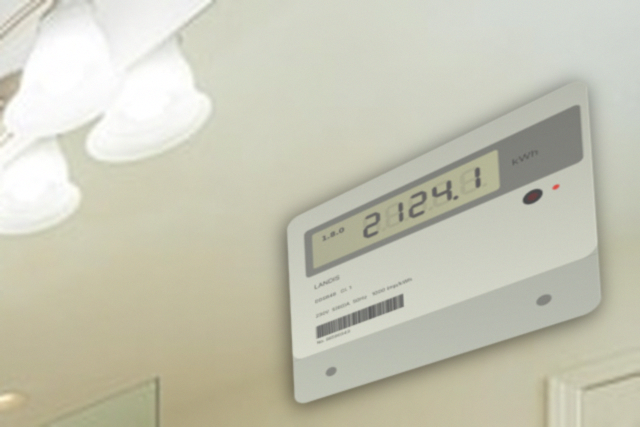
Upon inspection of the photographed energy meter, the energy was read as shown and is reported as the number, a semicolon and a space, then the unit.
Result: 2124.1; kWh
